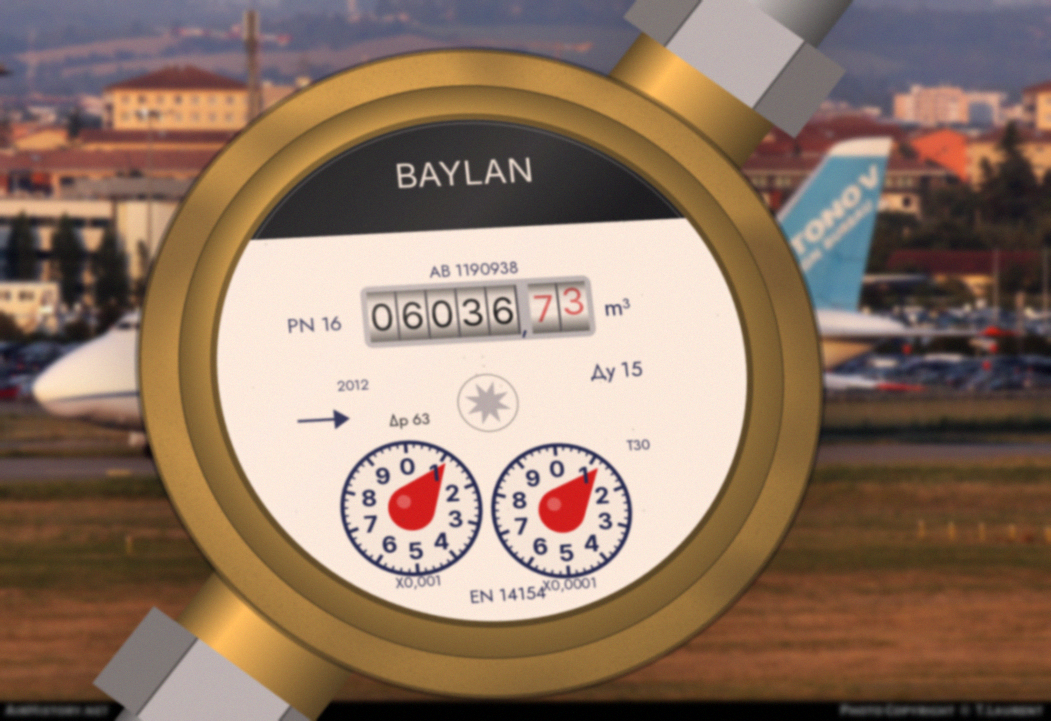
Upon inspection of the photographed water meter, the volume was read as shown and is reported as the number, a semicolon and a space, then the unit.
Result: 6036.7311; m³
